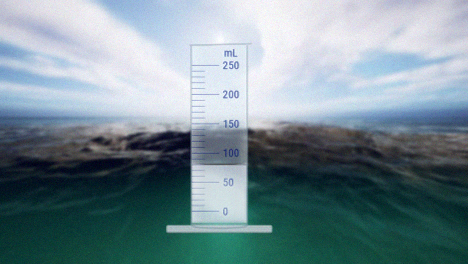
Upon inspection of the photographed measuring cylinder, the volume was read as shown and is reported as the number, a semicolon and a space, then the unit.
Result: 80; mL
